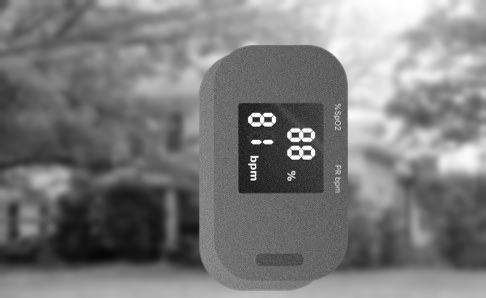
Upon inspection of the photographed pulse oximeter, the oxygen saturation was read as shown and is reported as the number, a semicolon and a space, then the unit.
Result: 88; %
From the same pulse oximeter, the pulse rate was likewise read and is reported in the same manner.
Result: 81; bpm
